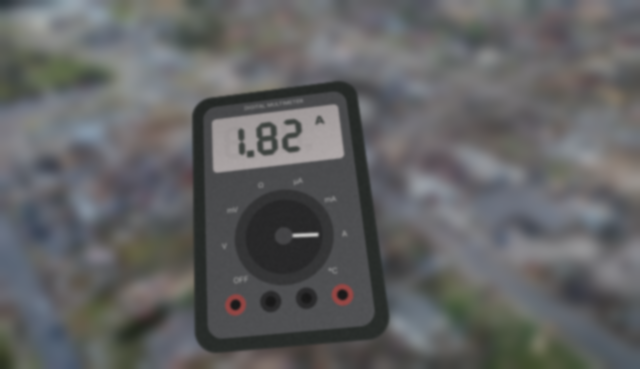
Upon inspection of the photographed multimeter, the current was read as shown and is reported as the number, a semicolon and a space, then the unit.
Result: 1.82; A
